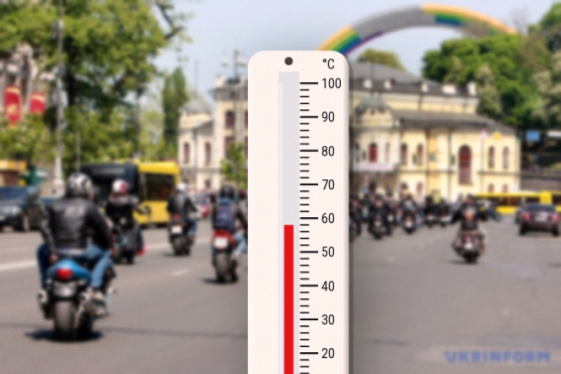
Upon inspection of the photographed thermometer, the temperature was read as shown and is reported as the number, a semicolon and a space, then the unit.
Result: 58; °C
